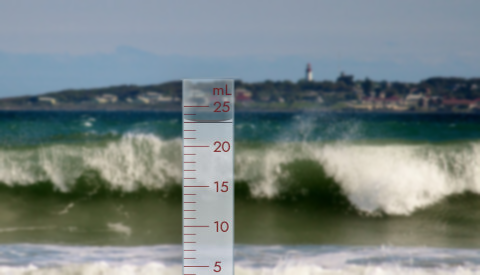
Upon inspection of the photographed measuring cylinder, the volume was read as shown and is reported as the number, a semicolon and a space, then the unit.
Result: 23; mL
